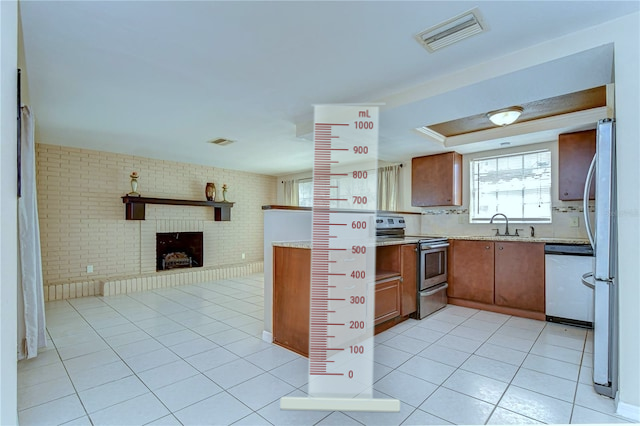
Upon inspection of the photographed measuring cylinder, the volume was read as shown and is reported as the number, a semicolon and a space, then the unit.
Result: 650; mL
